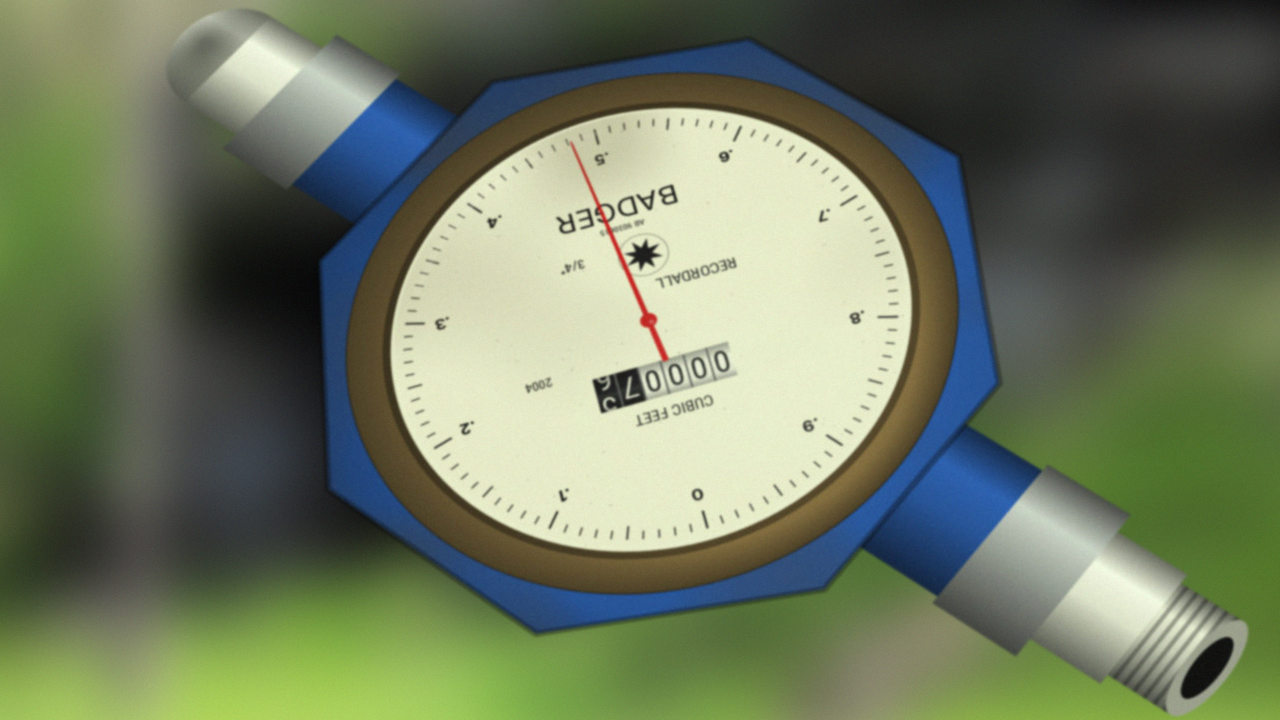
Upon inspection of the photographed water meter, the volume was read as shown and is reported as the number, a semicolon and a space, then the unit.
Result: 75.48; ft³
